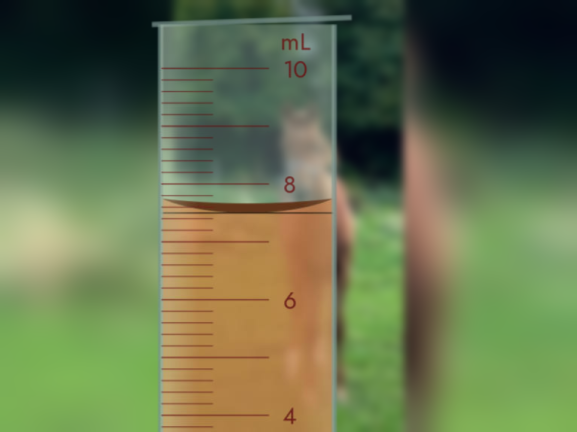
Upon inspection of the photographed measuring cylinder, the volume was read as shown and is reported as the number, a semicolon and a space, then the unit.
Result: 7.5; mL
